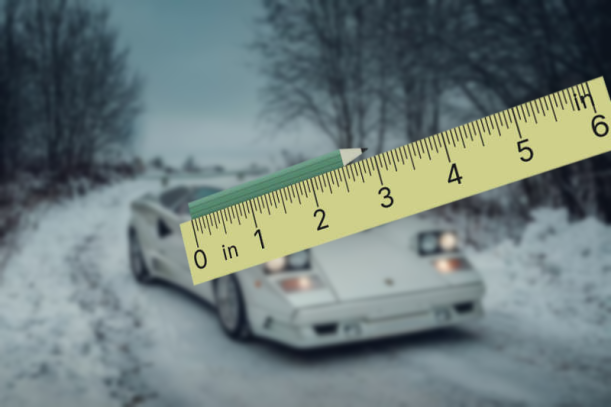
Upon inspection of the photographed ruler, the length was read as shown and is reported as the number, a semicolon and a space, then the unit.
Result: 2.9375; in
